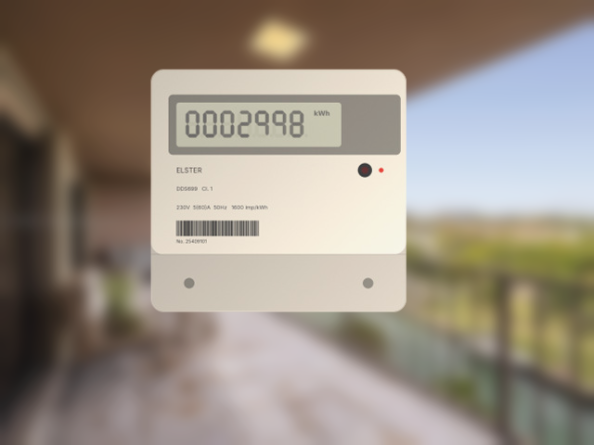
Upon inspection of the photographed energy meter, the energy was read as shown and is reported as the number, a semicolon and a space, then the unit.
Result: 2998; kWh
